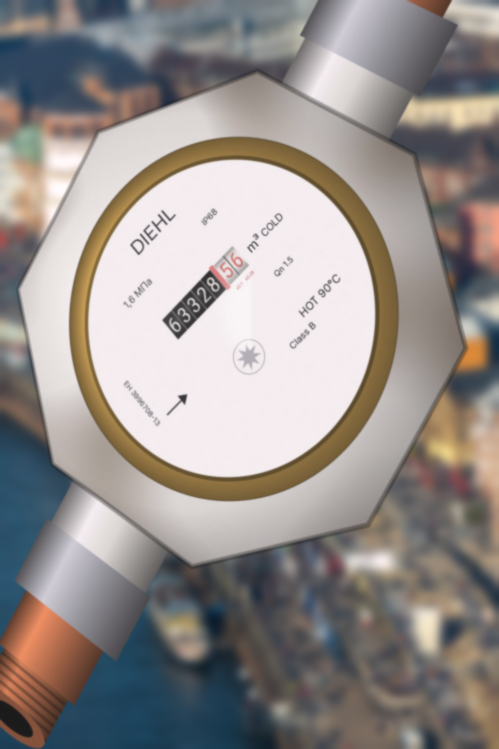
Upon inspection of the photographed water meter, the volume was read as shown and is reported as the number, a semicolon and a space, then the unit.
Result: 63328.56; m³
